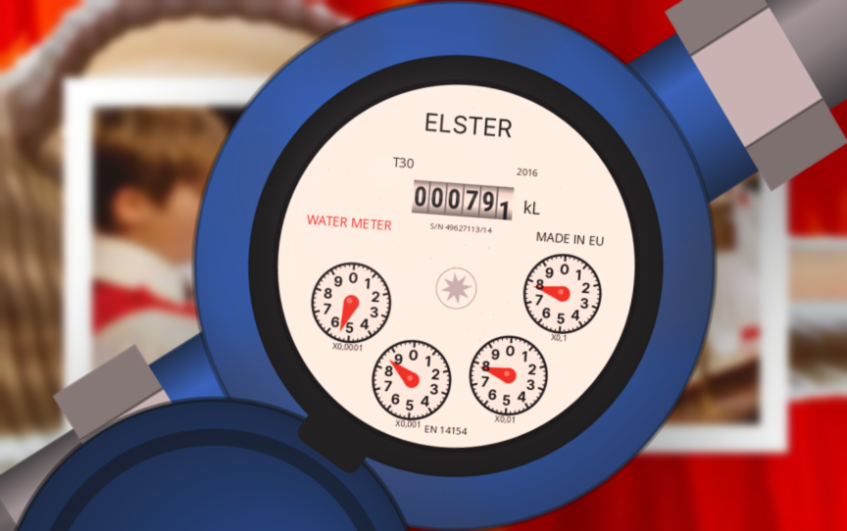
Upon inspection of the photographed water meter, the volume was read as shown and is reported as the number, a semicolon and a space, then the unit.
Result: 790.7785; kL
